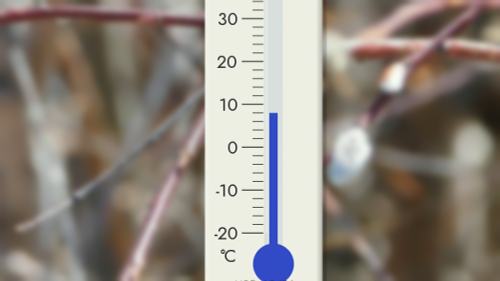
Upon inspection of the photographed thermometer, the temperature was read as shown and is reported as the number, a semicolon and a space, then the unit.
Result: 8; °C
